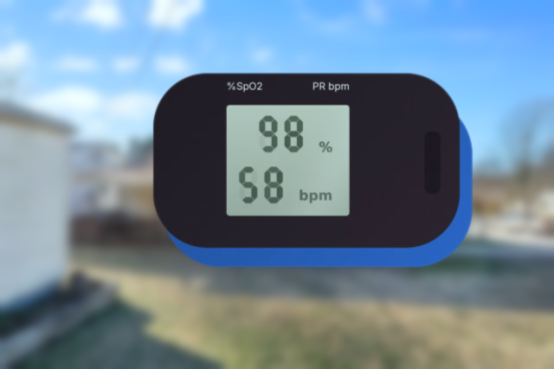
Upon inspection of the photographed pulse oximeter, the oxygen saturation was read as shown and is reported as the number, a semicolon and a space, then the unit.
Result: 98; %
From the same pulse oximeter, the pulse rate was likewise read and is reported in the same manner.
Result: 58; bpm
